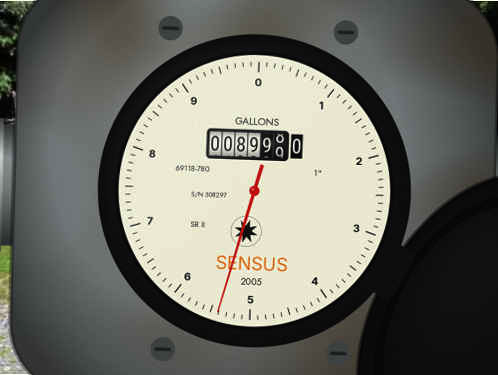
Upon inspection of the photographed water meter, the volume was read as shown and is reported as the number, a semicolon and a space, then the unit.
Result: 89985.4; gal
